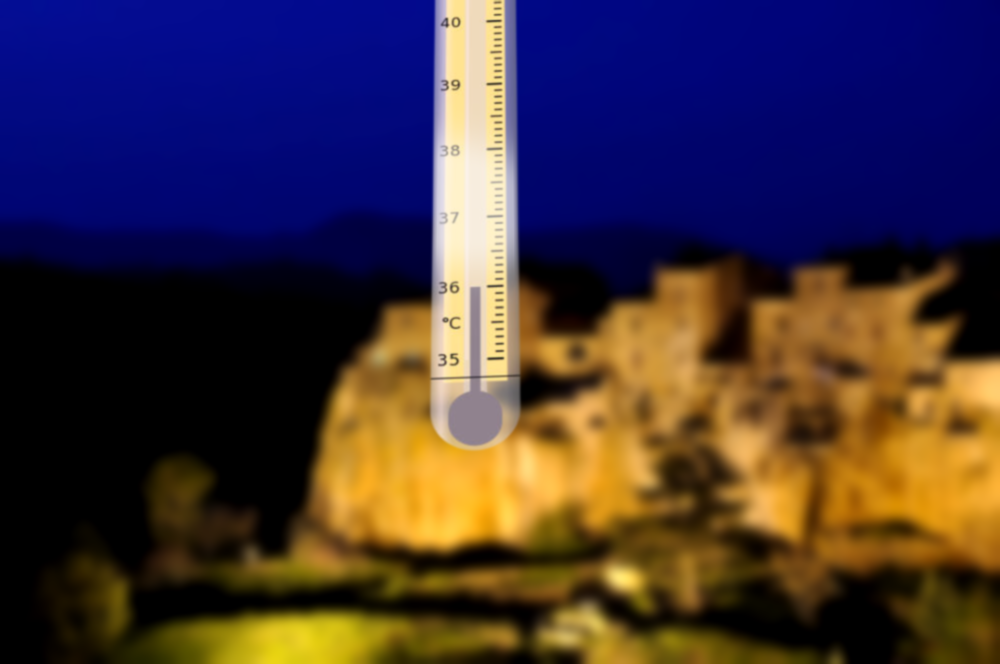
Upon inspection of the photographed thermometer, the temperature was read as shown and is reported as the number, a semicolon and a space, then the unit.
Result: 36; °C
